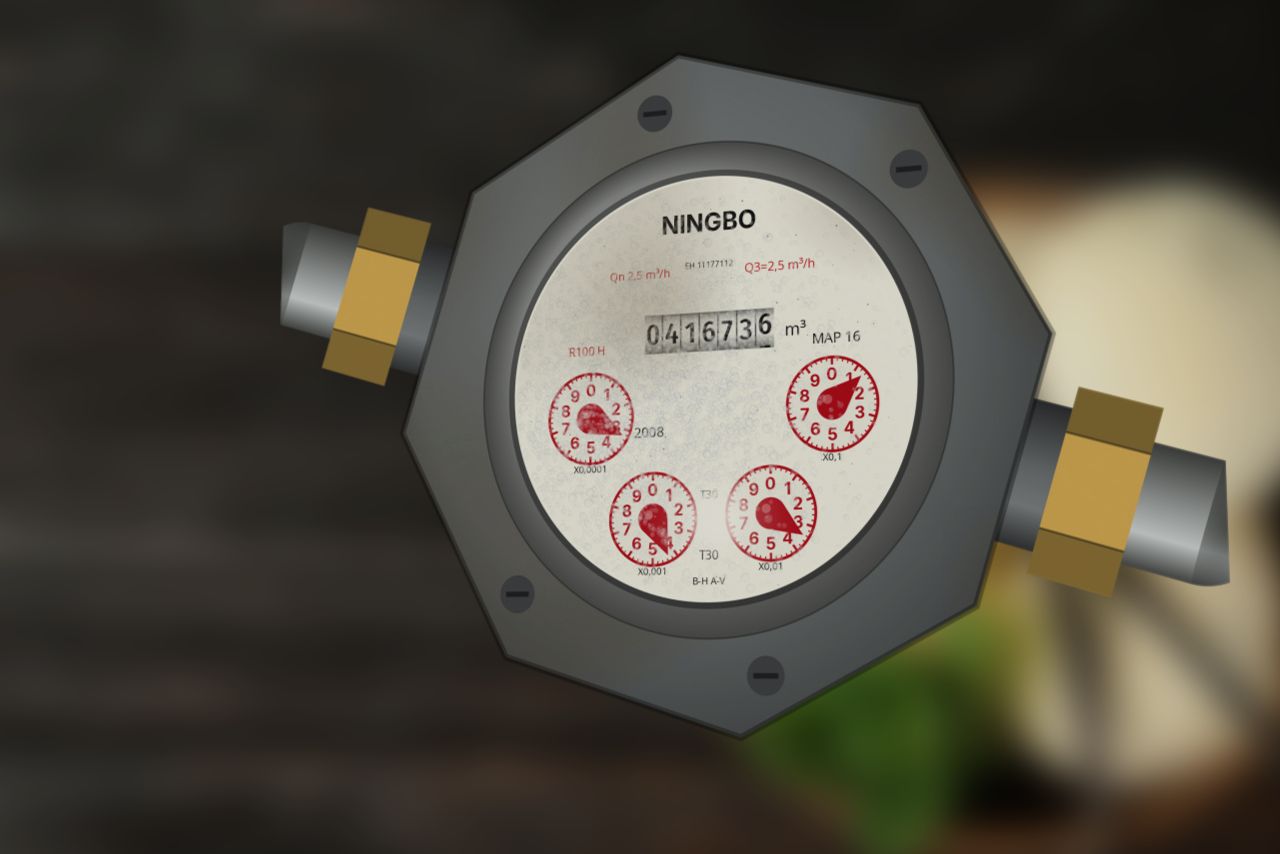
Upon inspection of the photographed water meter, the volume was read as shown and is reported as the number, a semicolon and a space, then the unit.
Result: 416736.1343; m³
